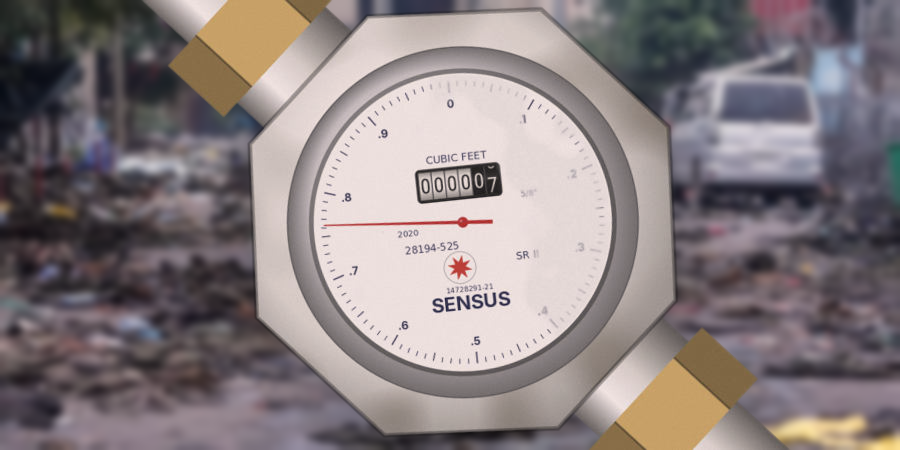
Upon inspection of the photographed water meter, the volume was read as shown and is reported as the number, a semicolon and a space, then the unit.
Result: 6.76; ft³
